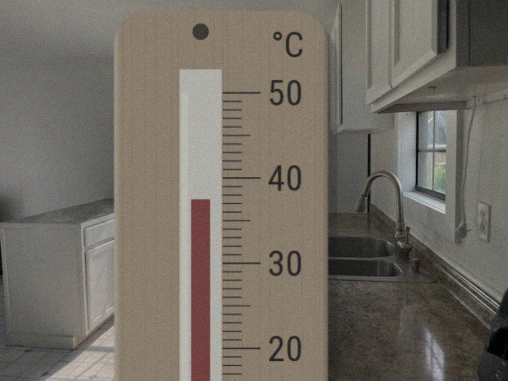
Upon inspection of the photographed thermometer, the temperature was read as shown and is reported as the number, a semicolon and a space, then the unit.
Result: 37.5; °C
